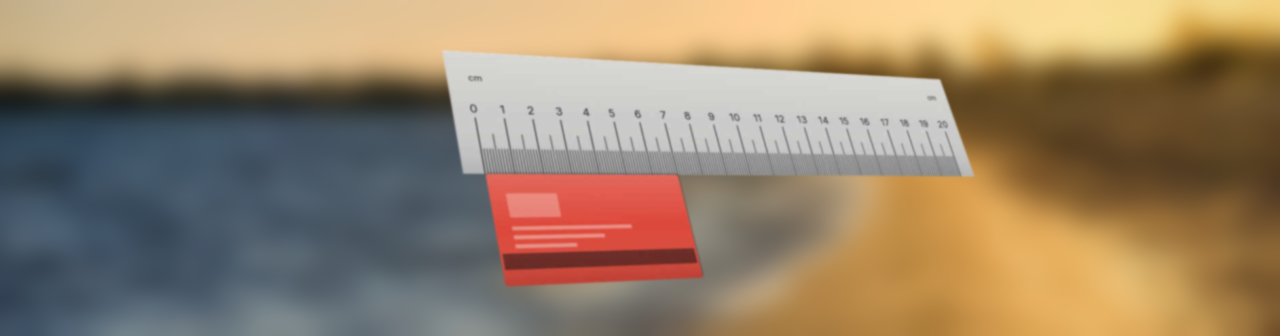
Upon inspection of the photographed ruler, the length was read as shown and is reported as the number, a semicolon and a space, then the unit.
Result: 7; cm
